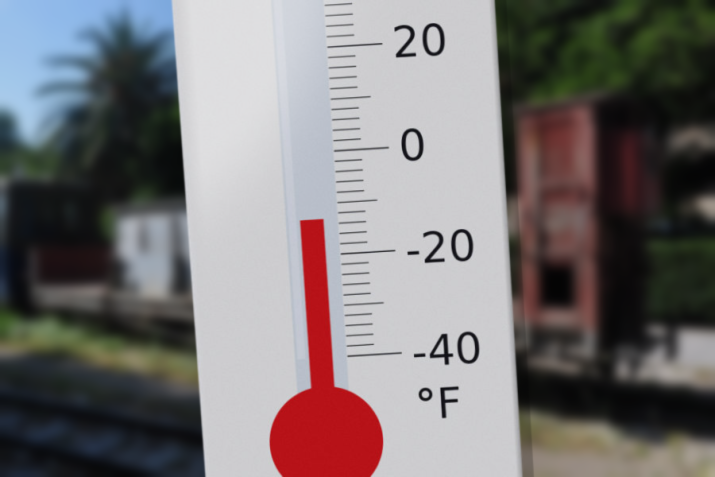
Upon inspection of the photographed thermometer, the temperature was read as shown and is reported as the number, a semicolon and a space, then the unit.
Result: -13; °F
